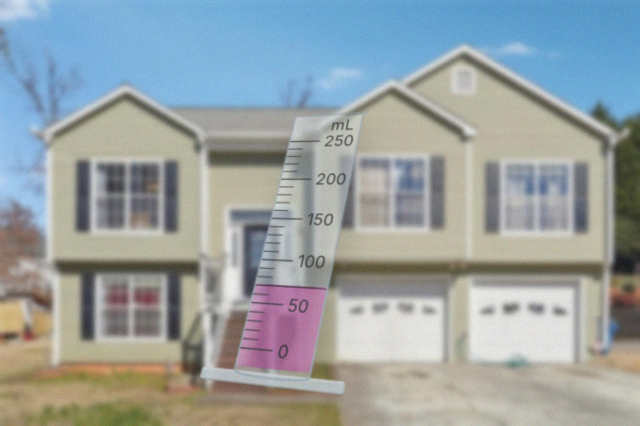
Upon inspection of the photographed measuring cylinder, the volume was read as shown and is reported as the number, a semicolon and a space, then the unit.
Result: 70; mL
